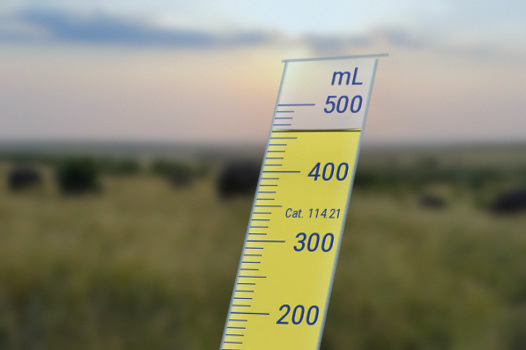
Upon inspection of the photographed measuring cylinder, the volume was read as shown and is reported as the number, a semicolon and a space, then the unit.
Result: 460; mL
